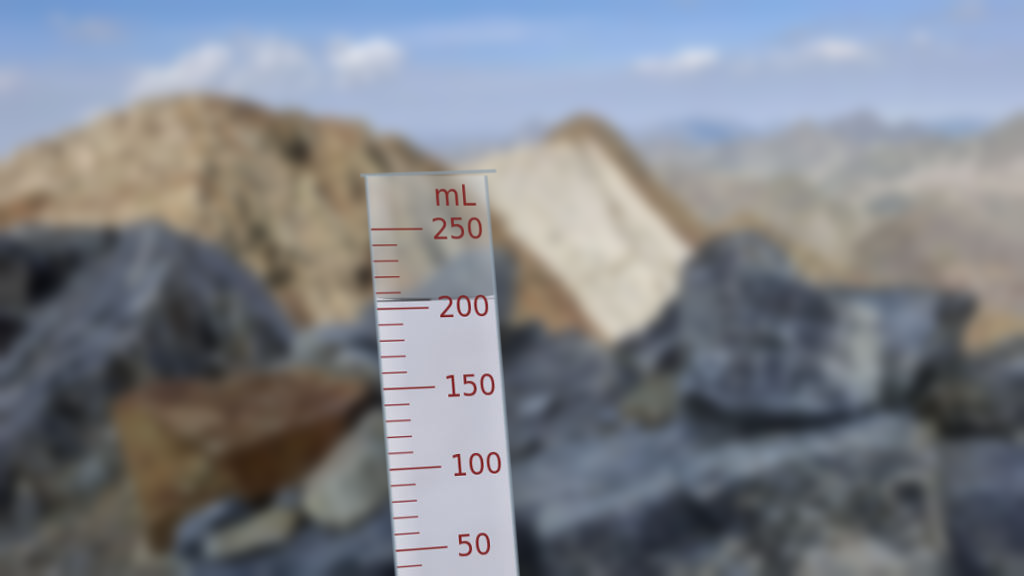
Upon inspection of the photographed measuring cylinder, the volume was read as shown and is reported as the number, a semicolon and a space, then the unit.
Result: 205; mL
